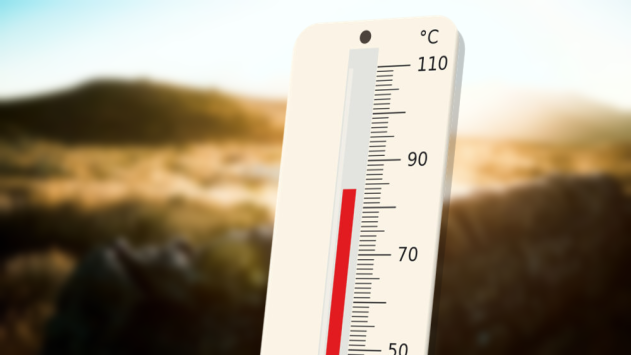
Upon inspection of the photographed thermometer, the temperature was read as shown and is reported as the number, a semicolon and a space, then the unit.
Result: 84; °C
